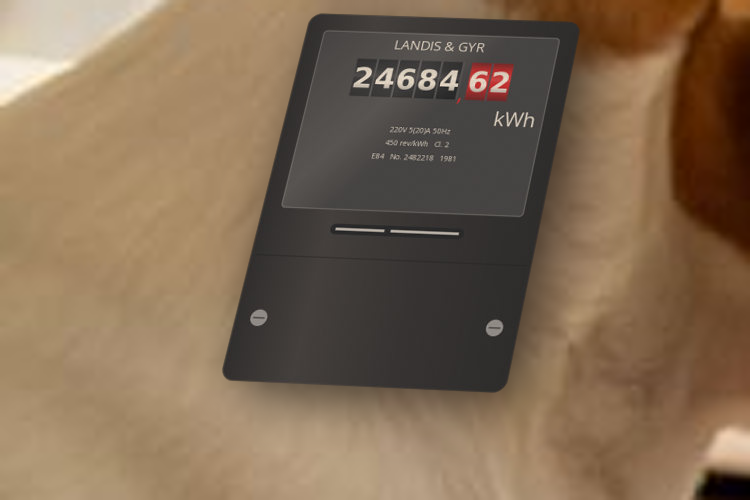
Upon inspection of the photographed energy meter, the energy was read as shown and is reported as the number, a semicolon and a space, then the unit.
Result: 24684.62; kWh
